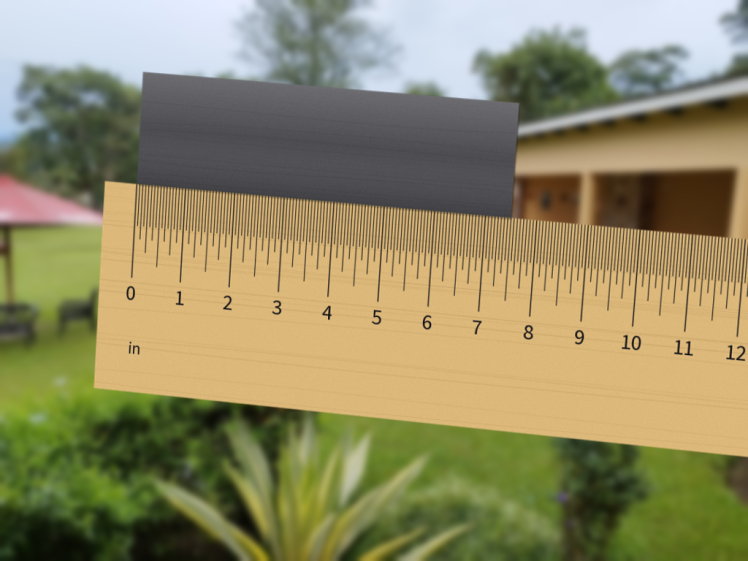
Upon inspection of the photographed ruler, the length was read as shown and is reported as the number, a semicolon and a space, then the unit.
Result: 7.5; in
